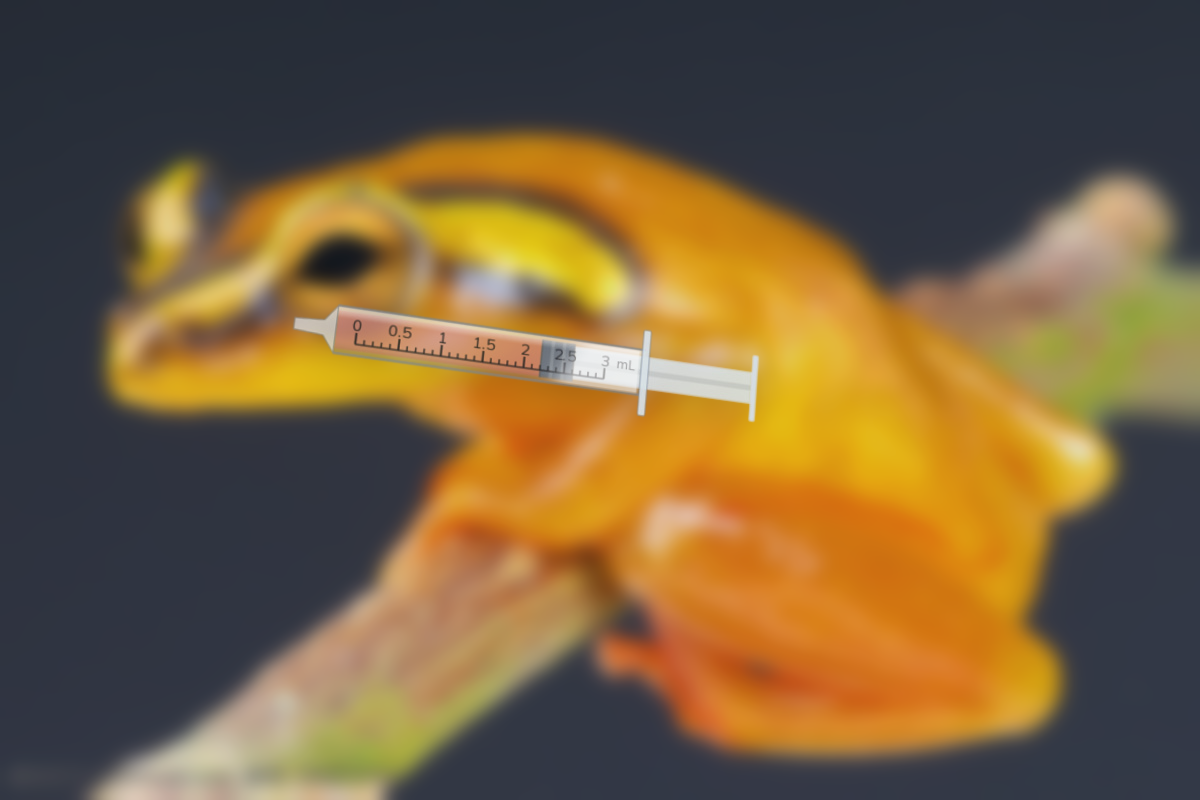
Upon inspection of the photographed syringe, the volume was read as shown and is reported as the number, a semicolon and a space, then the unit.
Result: 2.2; mL
